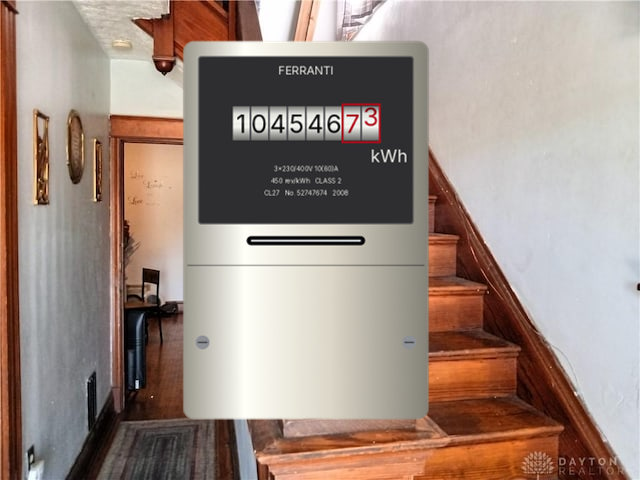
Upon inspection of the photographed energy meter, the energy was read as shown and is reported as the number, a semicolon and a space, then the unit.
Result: 104546.73; kWh
